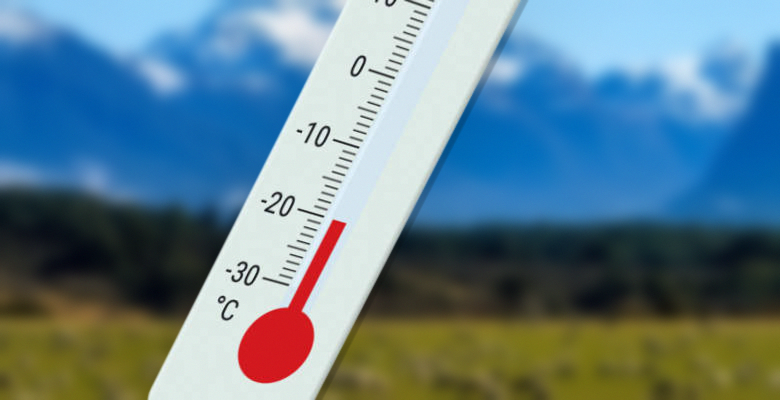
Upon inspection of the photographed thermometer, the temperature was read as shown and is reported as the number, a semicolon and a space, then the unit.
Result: -20; °C
